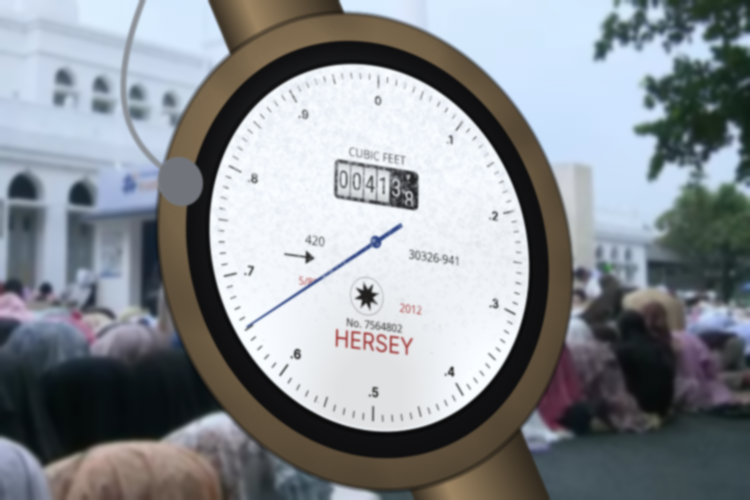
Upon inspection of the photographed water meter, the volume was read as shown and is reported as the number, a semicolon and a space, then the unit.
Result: 4137.65; ft³
